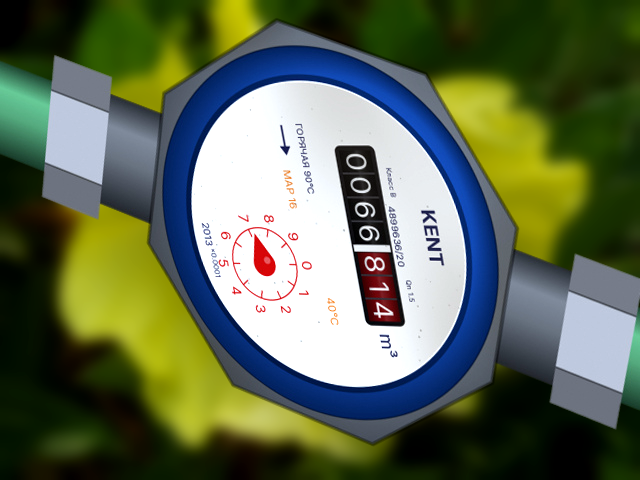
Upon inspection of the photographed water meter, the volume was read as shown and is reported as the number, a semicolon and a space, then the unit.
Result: 66.8147; m³
